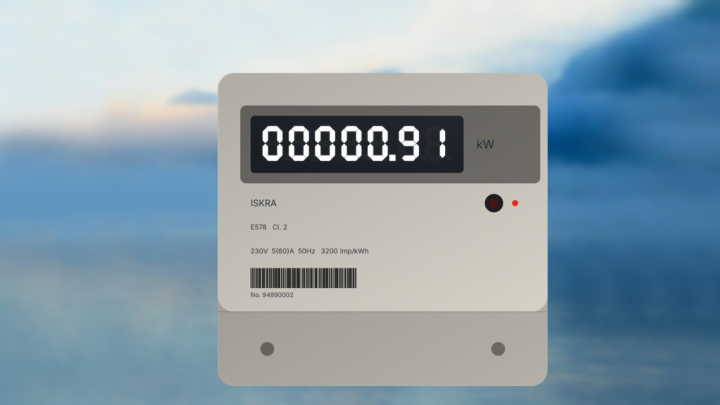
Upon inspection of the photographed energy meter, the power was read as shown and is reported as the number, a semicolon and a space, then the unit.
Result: 0.91; kW
